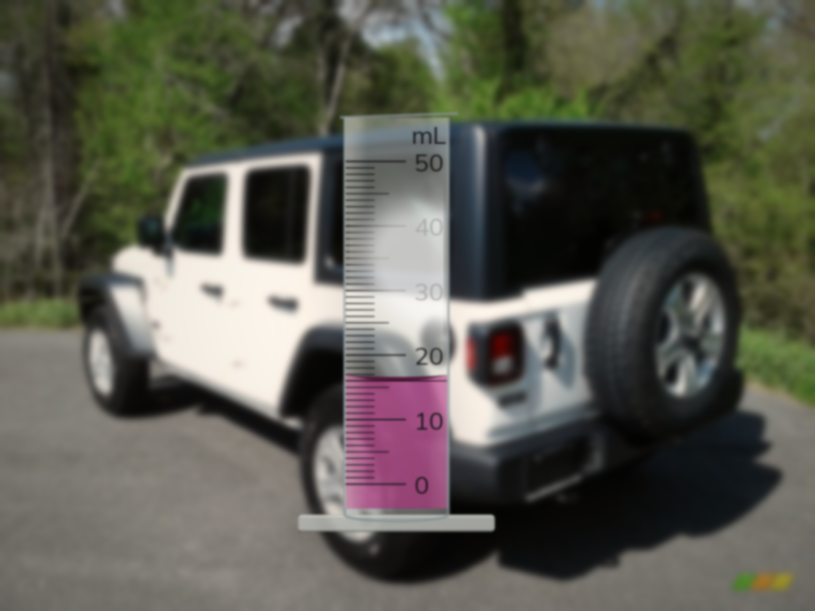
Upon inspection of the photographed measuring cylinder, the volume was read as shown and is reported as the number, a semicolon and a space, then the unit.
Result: 16; mL
